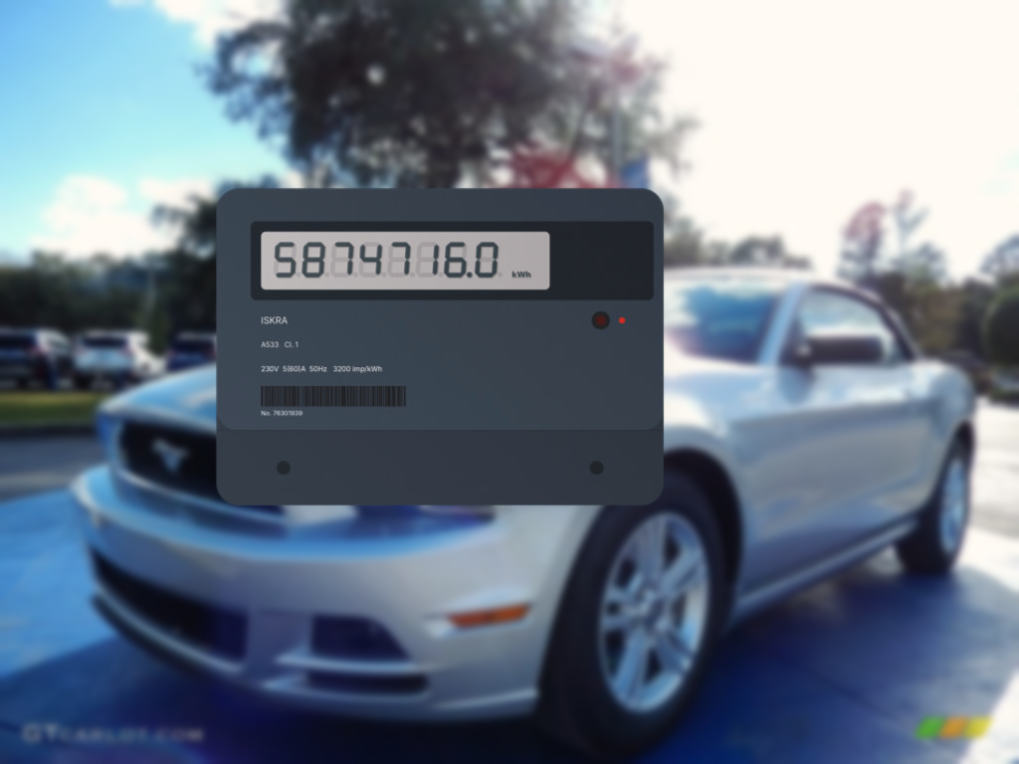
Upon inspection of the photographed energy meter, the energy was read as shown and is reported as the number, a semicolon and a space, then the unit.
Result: 5874716.0; kWh
